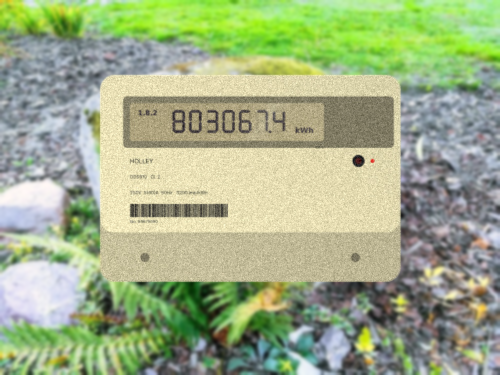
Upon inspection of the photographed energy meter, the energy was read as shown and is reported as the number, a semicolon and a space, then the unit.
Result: 803067.4; kWh
